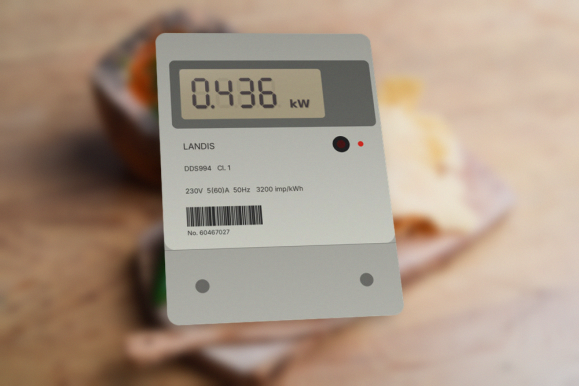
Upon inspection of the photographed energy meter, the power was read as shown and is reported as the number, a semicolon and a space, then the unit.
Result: 0.436; kW
